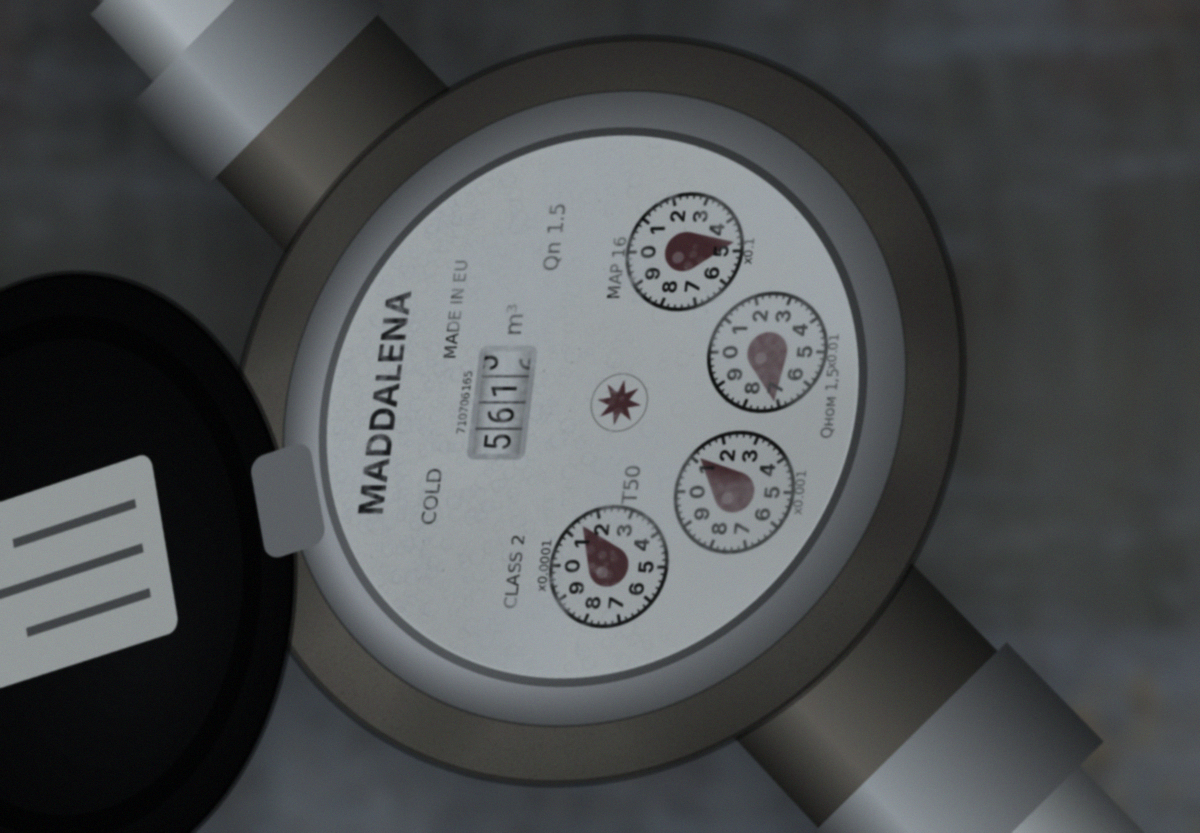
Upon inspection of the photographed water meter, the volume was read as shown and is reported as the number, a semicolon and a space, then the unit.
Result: 5615.4711; m³
